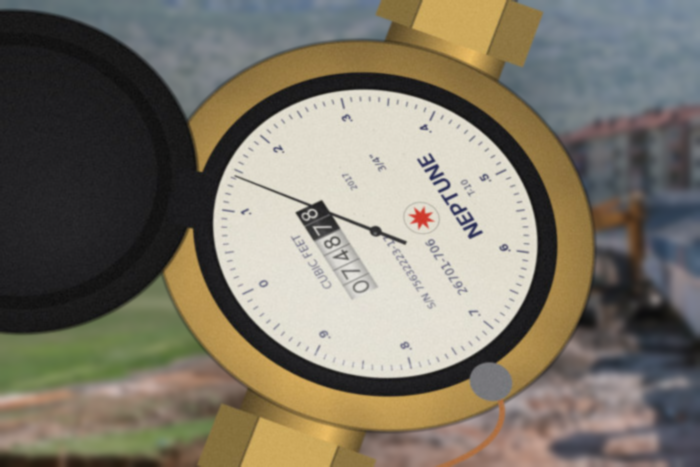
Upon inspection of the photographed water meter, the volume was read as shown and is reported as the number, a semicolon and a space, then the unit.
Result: 74878.14; ft³
